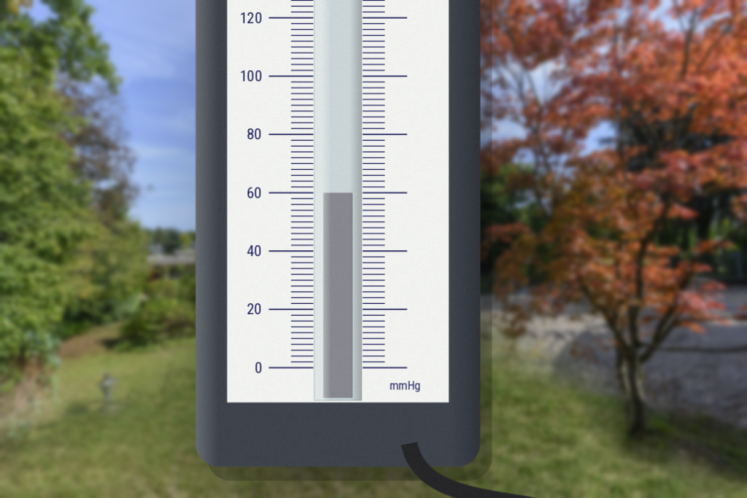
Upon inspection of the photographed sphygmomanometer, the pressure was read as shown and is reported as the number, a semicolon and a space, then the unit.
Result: 60; mmHg
